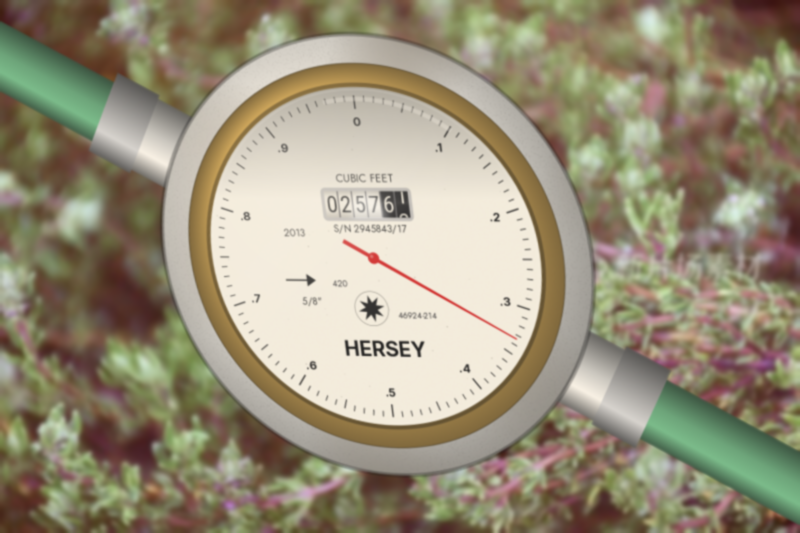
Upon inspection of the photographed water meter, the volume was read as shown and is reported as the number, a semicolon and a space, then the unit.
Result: 25761.33; ft³
